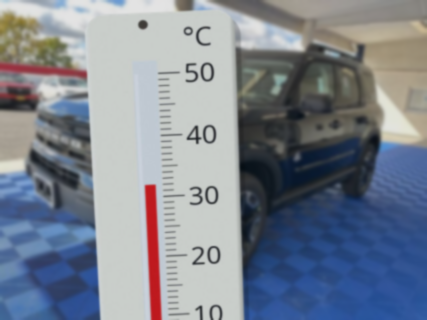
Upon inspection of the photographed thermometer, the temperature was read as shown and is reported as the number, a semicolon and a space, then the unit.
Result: 32; °C
